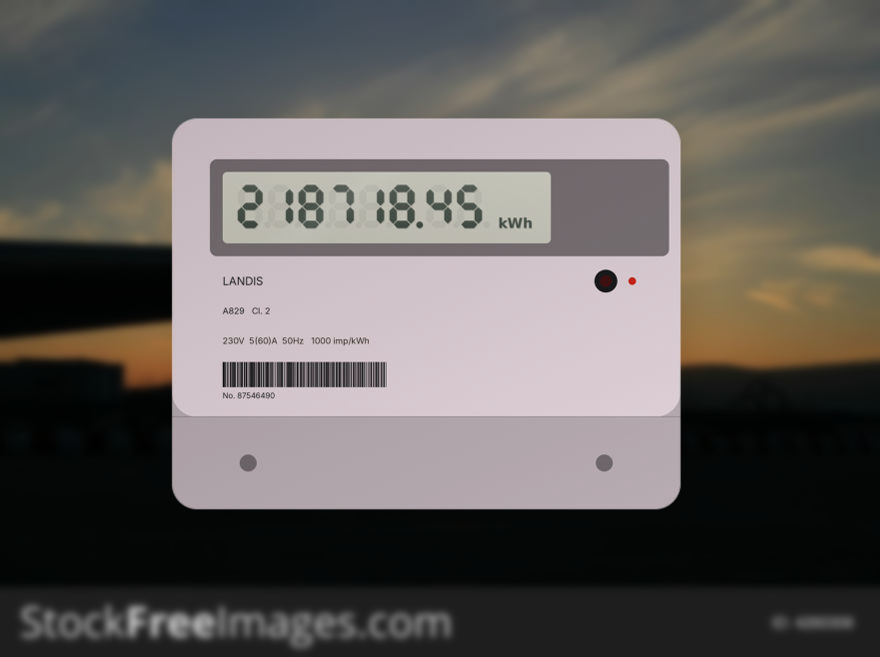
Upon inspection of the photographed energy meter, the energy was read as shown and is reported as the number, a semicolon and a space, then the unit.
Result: 218718.45; kWh
